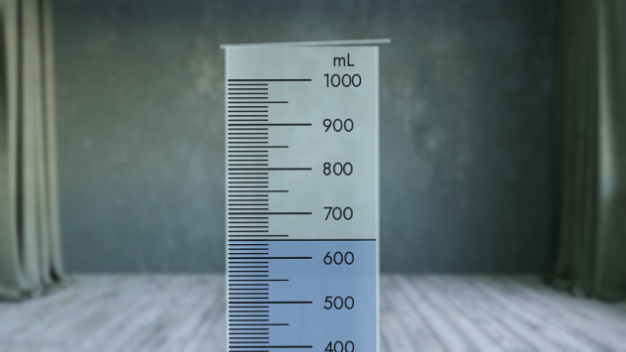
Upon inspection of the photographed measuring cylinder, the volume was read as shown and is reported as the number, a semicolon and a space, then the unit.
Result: 640; mL
